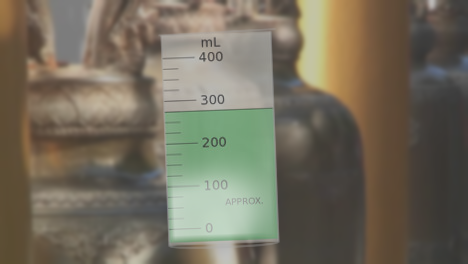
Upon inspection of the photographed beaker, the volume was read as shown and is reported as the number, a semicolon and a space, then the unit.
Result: 275; mL
